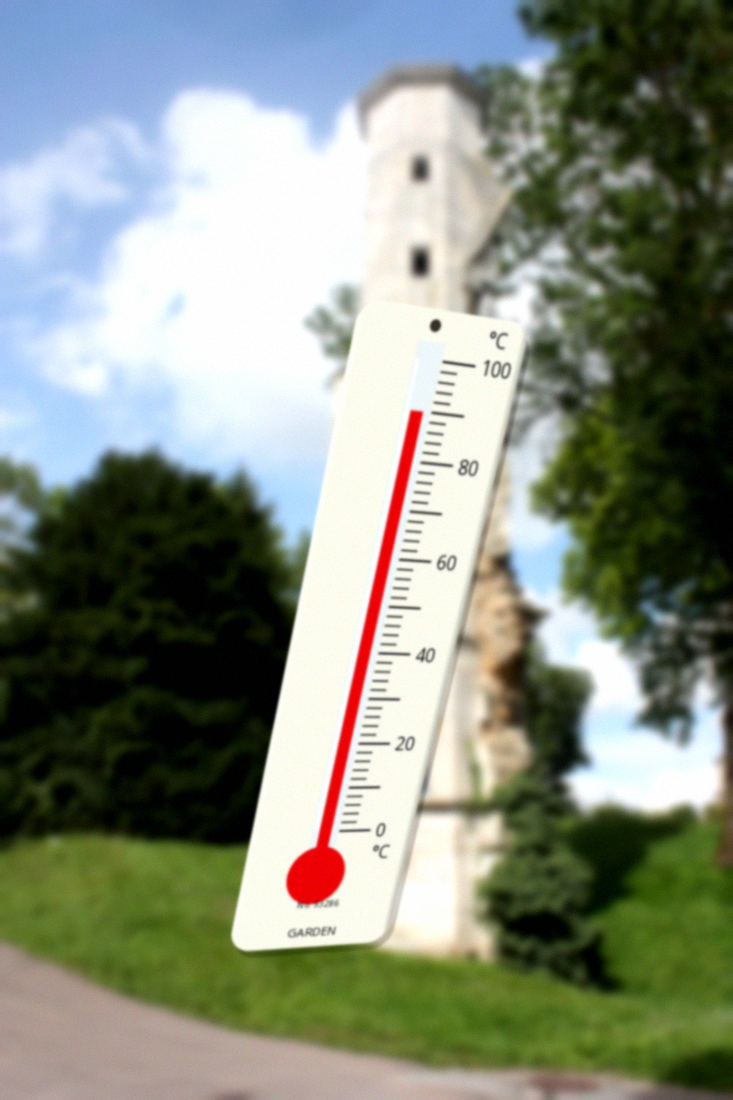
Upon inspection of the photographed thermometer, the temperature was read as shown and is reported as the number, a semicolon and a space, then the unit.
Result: 90; °C
